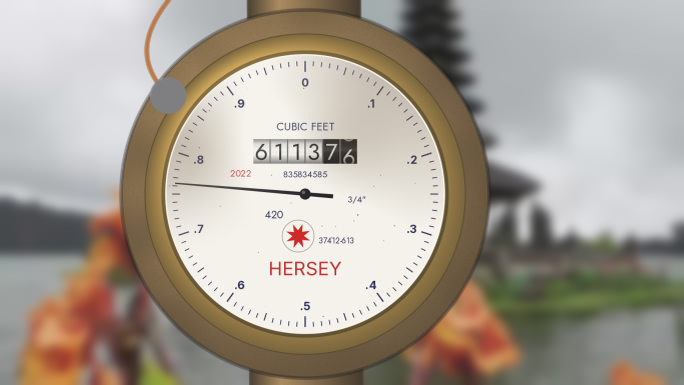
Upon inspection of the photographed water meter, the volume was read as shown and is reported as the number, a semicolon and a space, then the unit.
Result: 611375.76; ft³
